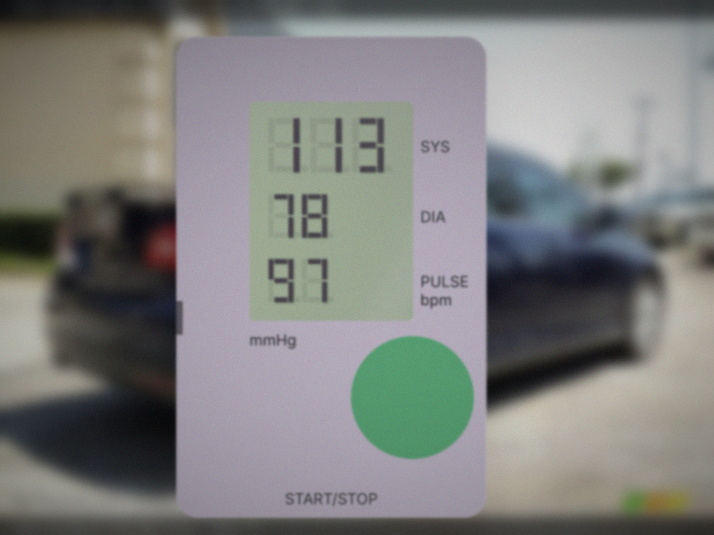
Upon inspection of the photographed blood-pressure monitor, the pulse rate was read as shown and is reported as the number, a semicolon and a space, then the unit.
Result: 97; bpm
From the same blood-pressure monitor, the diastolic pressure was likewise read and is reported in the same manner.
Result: 78; mmHg
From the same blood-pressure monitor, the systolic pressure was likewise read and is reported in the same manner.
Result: 113; mmHg
